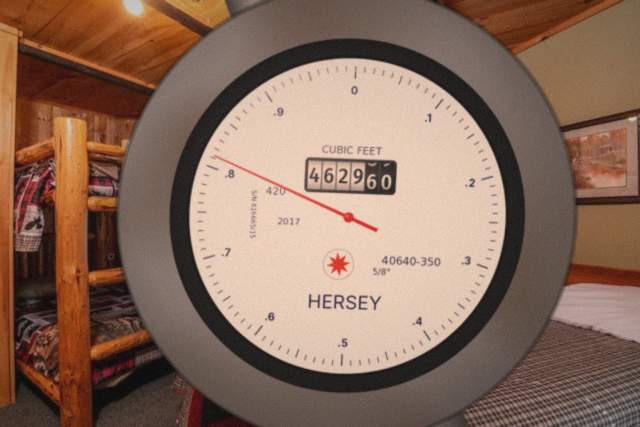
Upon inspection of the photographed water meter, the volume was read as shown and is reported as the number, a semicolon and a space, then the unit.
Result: 462959.81; ft³
